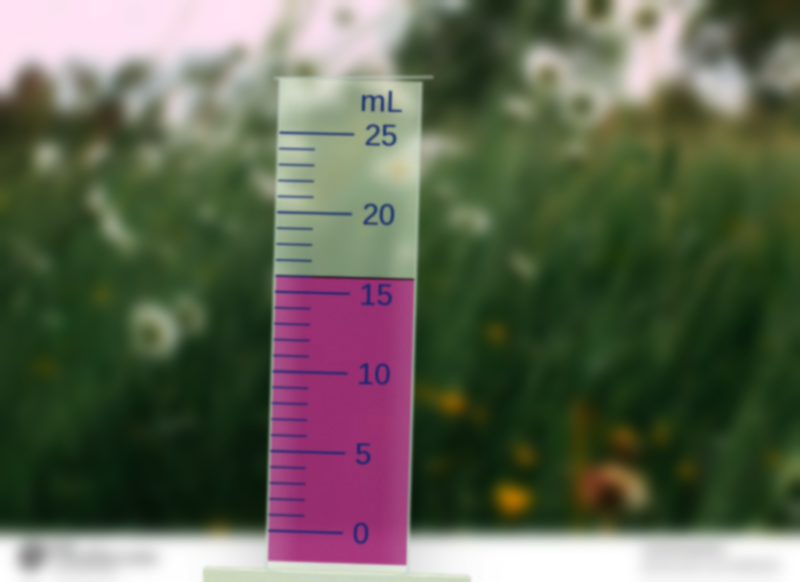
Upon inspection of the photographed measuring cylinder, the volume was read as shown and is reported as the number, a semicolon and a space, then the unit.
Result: 16; mL
